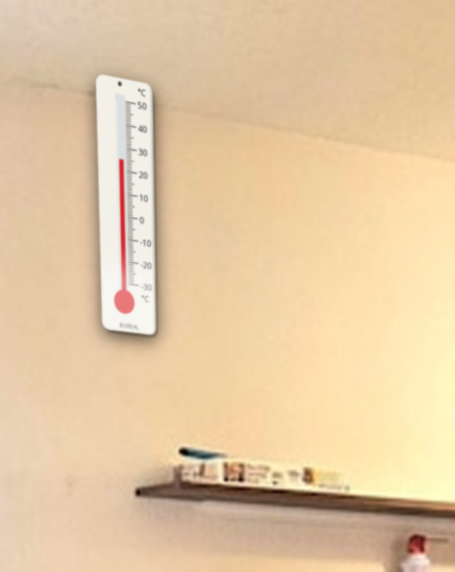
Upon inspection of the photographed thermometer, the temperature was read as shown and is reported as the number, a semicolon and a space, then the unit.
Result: 25; °C
